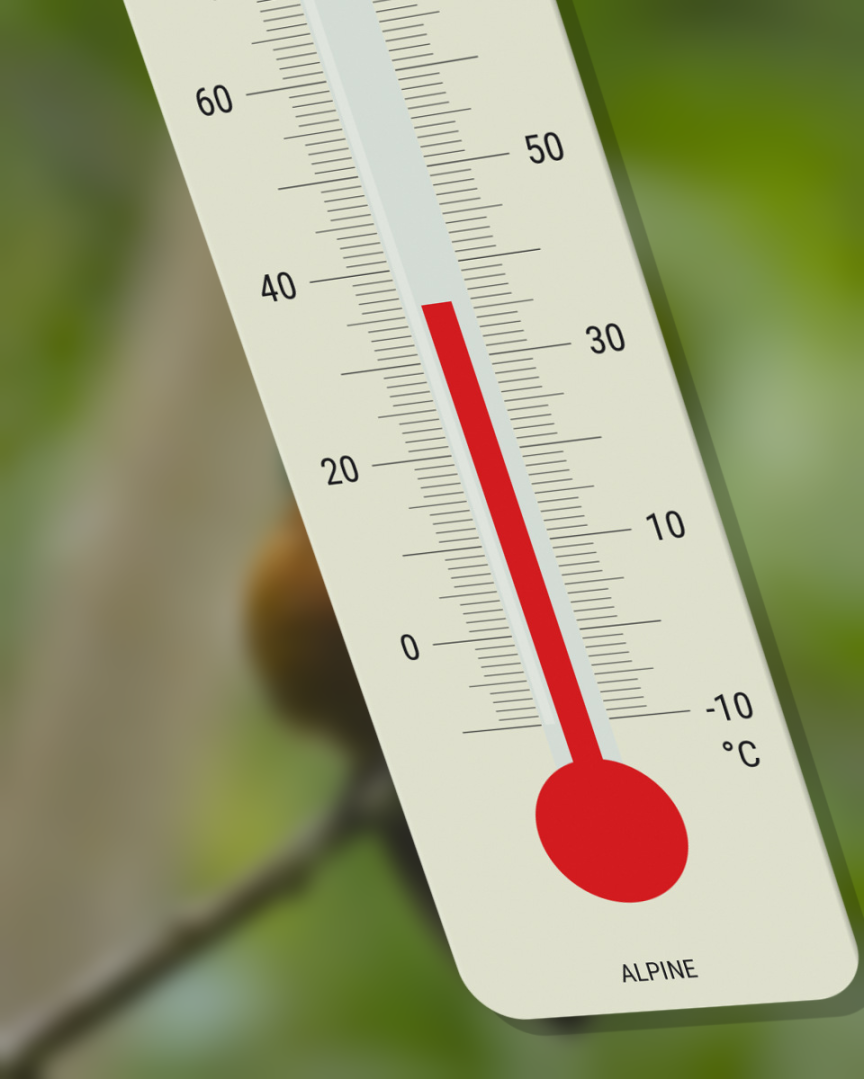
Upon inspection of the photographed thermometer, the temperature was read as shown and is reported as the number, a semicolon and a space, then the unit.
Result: 36; °C
